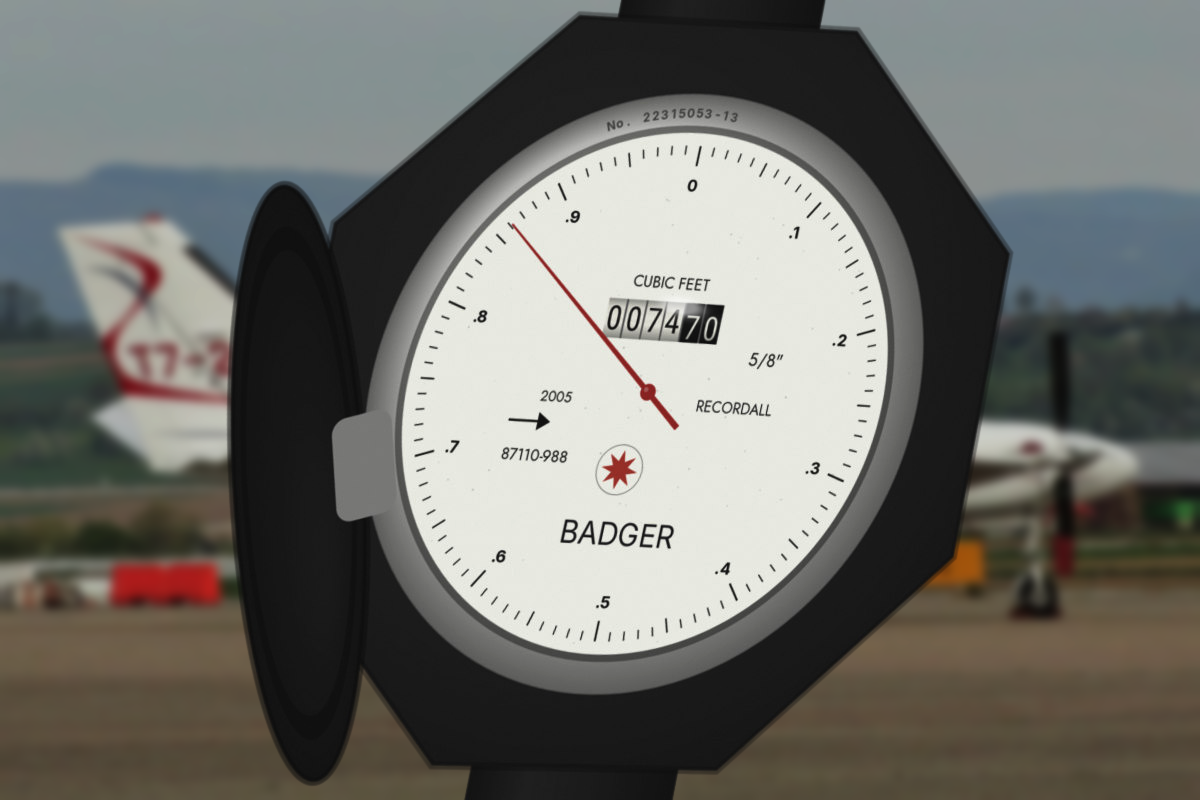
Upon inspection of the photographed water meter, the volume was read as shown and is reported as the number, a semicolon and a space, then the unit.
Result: 7469.86; ft³
